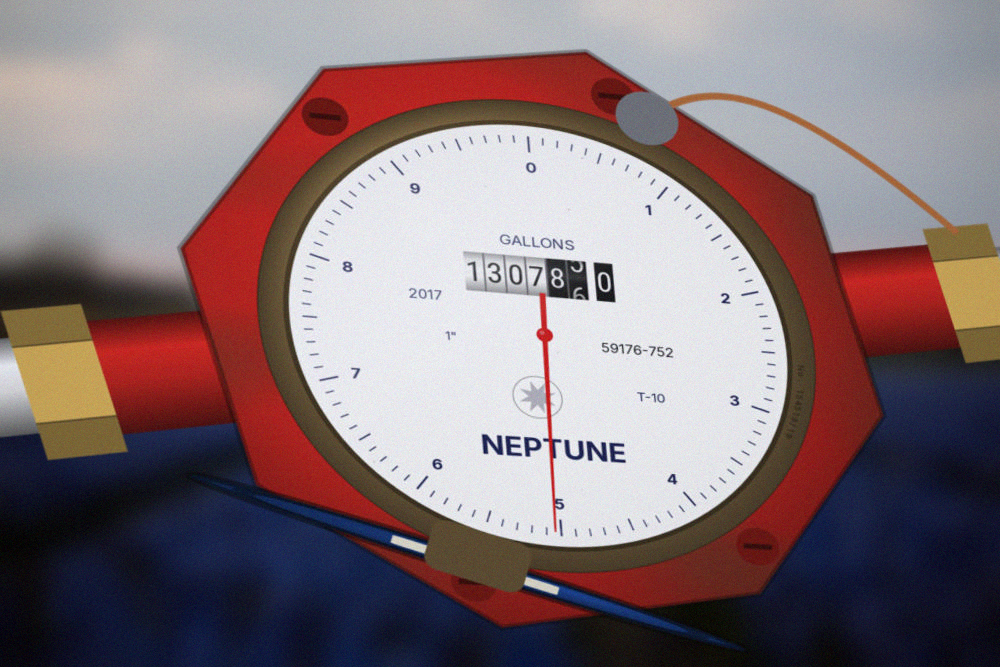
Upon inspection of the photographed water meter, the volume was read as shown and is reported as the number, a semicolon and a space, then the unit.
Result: 1307855.0; gal
